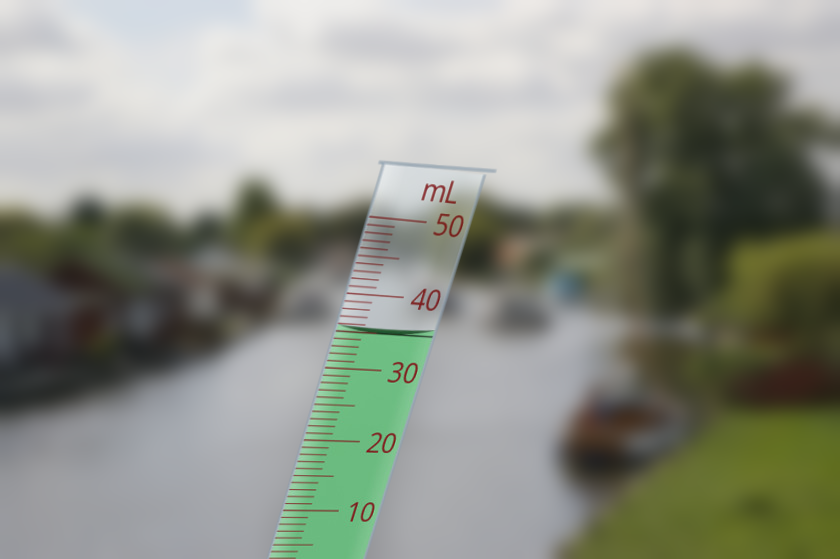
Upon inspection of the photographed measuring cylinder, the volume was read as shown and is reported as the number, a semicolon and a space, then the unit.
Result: 35; mL
